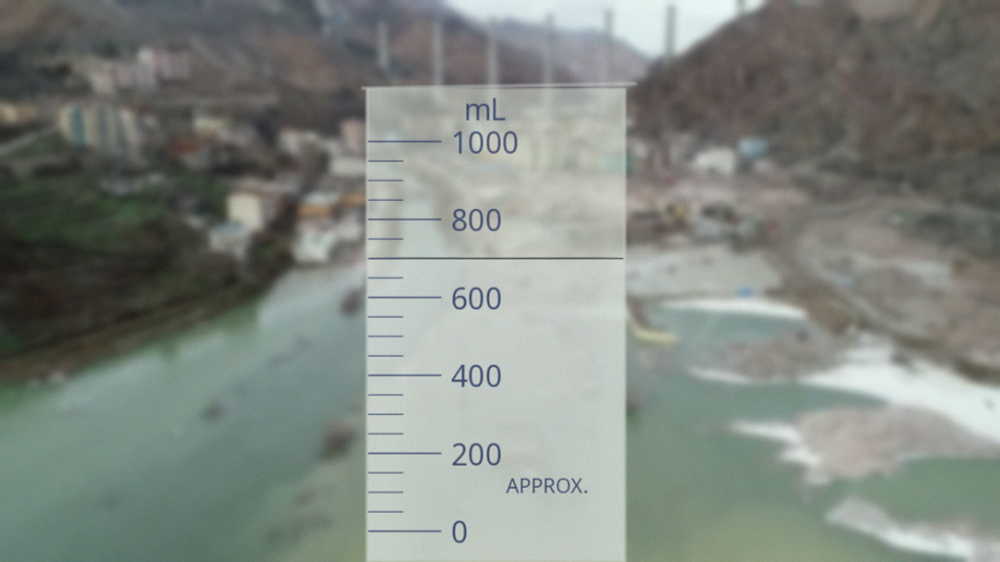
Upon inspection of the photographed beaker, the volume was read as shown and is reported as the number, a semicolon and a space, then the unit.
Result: 700; mL
